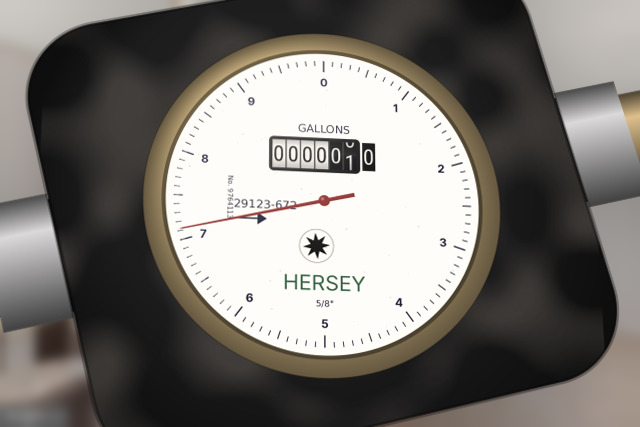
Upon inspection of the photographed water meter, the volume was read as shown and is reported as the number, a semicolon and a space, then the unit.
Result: 7.1; gal
